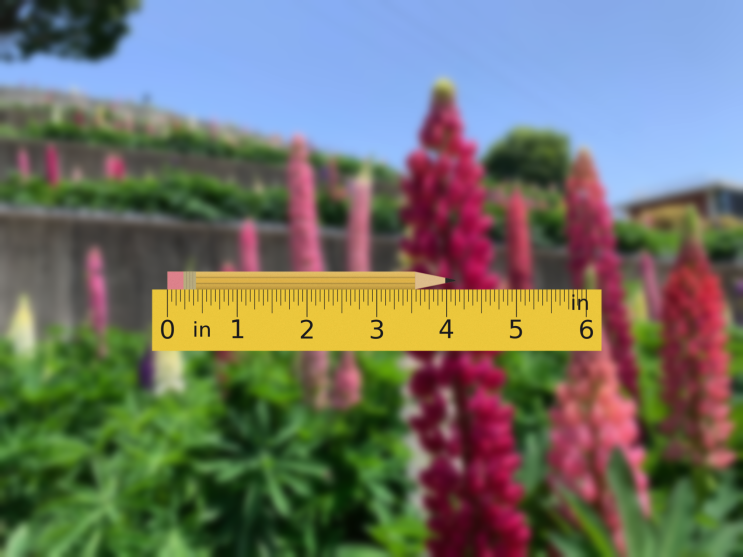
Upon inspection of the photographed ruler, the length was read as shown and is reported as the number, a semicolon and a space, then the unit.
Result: 4.125; in
